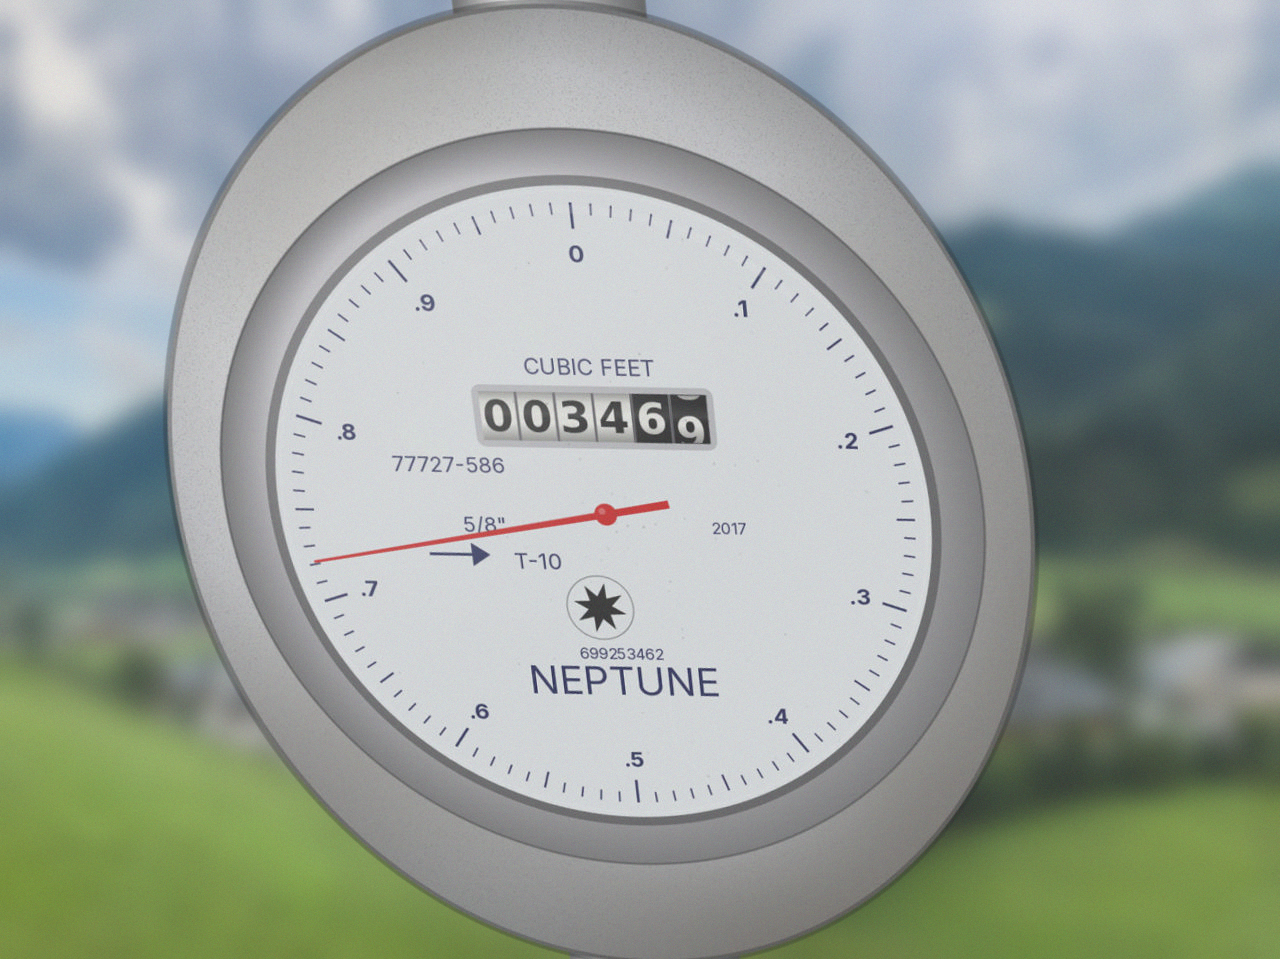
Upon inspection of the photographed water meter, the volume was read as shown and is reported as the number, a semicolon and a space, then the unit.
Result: 3468.72; ft³
